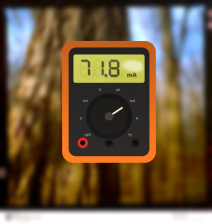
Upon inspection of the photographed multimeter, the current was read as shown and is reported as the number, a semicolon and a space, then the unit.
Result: 71.8; mA
